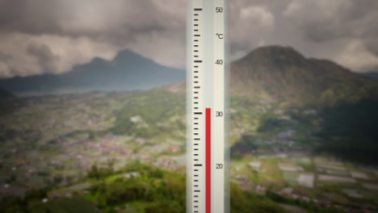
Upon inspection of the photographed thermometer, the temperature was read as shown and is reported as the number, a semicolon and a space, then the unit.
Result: 31; °C
